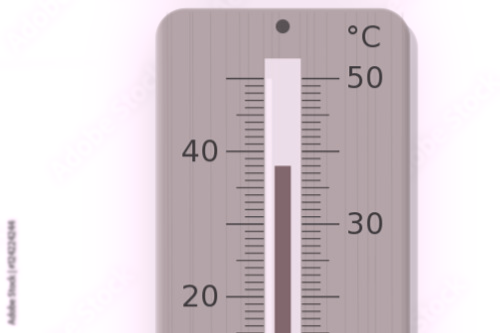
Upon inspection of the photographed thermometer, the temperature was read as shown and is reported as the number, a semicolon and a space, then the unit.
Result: 38; °C
